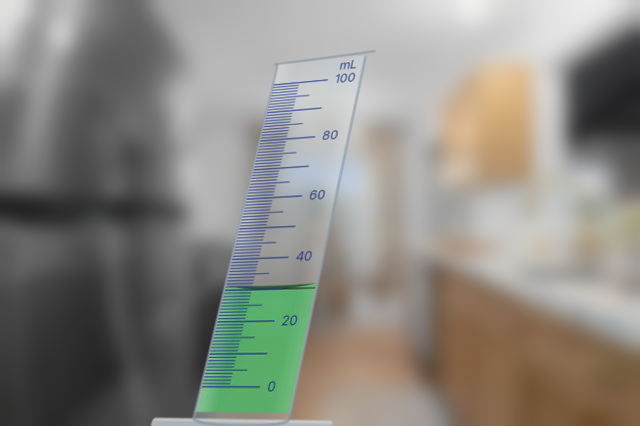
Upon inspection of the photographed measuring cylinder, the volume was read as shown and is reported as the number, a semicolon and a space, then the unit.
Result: 30; mL
